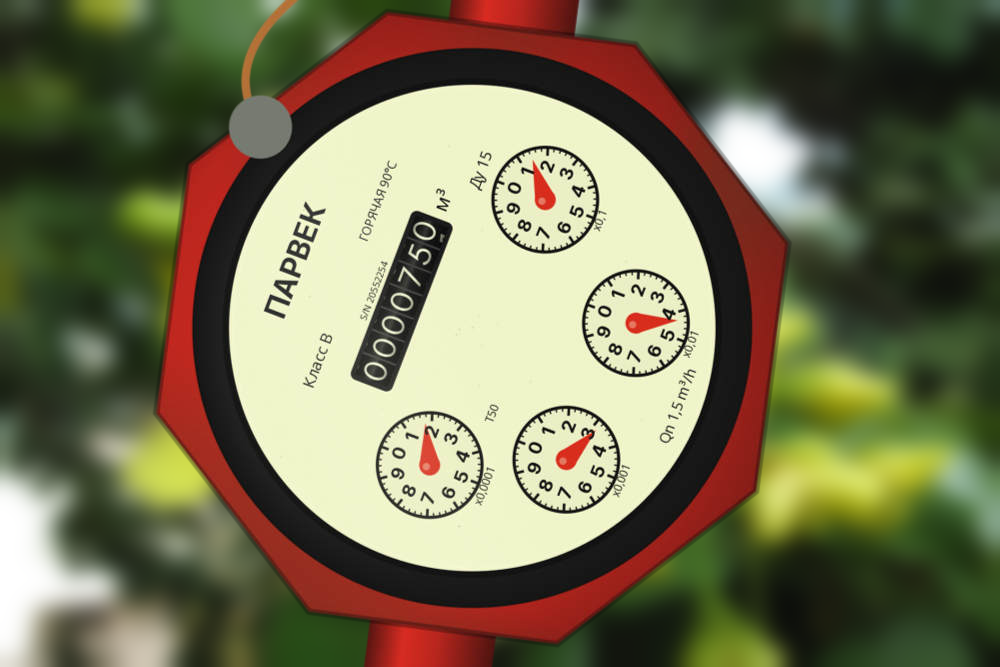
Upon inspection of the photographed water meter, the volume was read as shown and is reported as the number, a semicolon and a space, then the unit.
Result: 750.1431; m³
